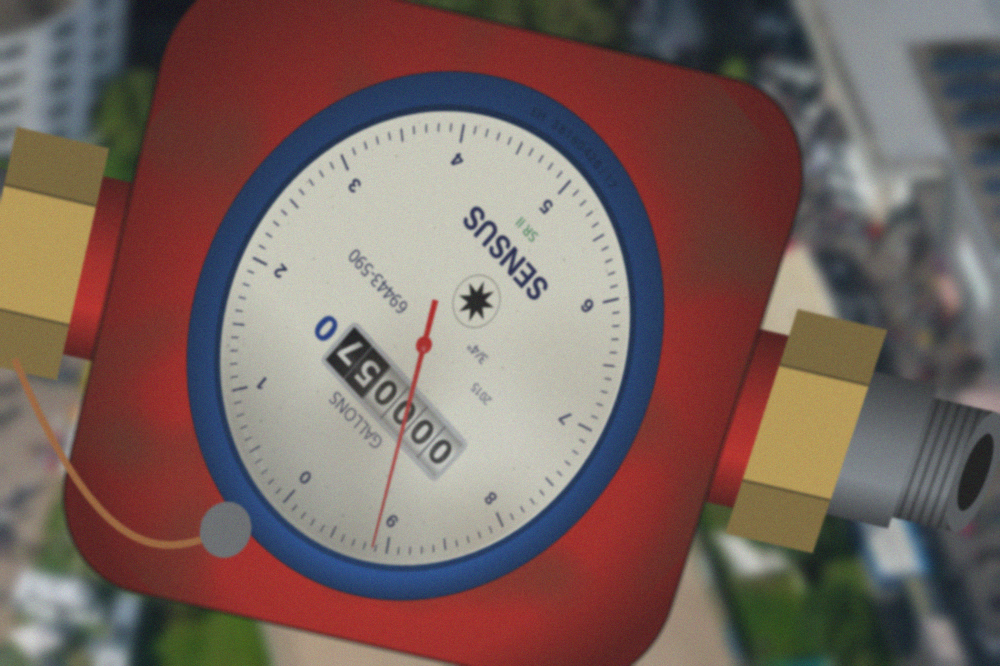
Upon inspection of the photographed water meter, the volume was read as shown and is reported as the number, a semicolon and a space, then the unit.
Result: 569.1; gal
